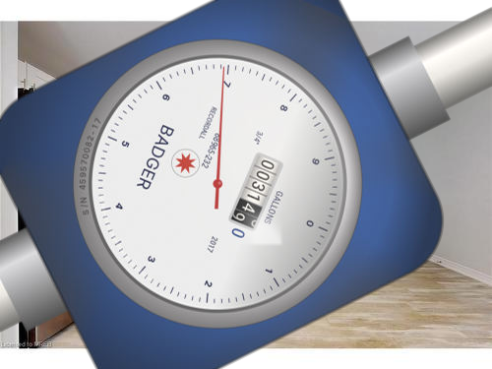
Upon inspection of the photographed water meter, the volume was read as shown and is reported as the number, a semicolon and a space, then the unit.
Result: 31486.9; gal
